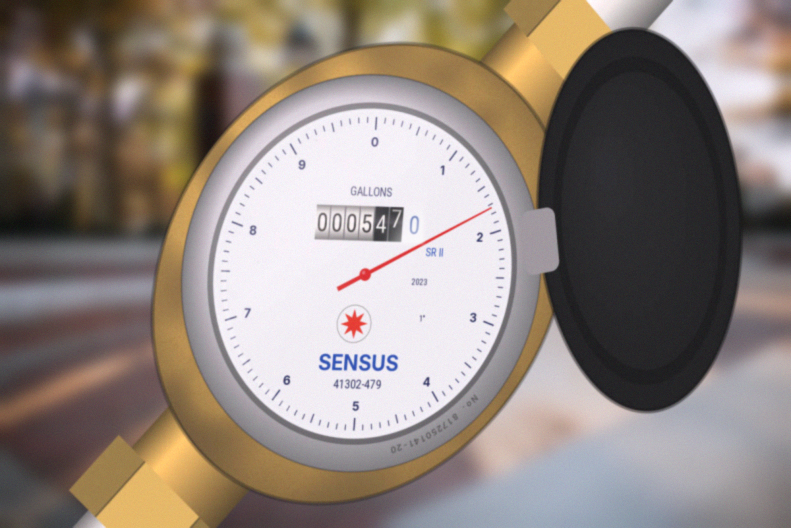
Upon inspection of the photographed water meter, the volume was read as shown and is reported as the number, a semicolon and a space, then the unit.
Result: 5471.7; gal
